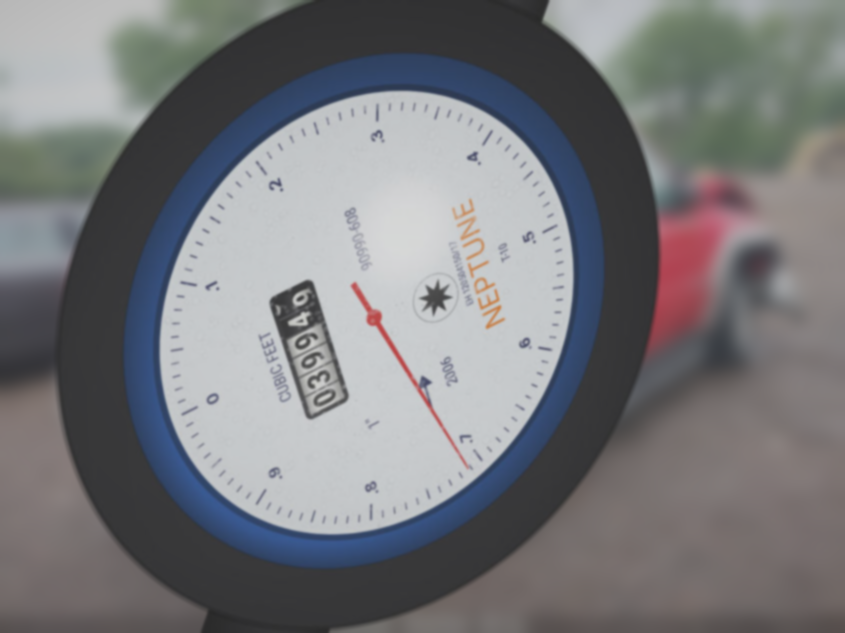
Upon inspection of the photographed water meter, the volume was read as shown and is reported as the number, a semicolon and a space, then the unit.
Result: 39948.71; ft³
